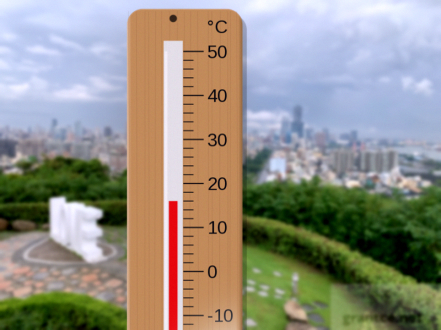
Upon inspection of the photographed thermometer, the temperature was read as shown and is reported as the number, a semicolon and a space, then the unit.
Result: 16; °C
